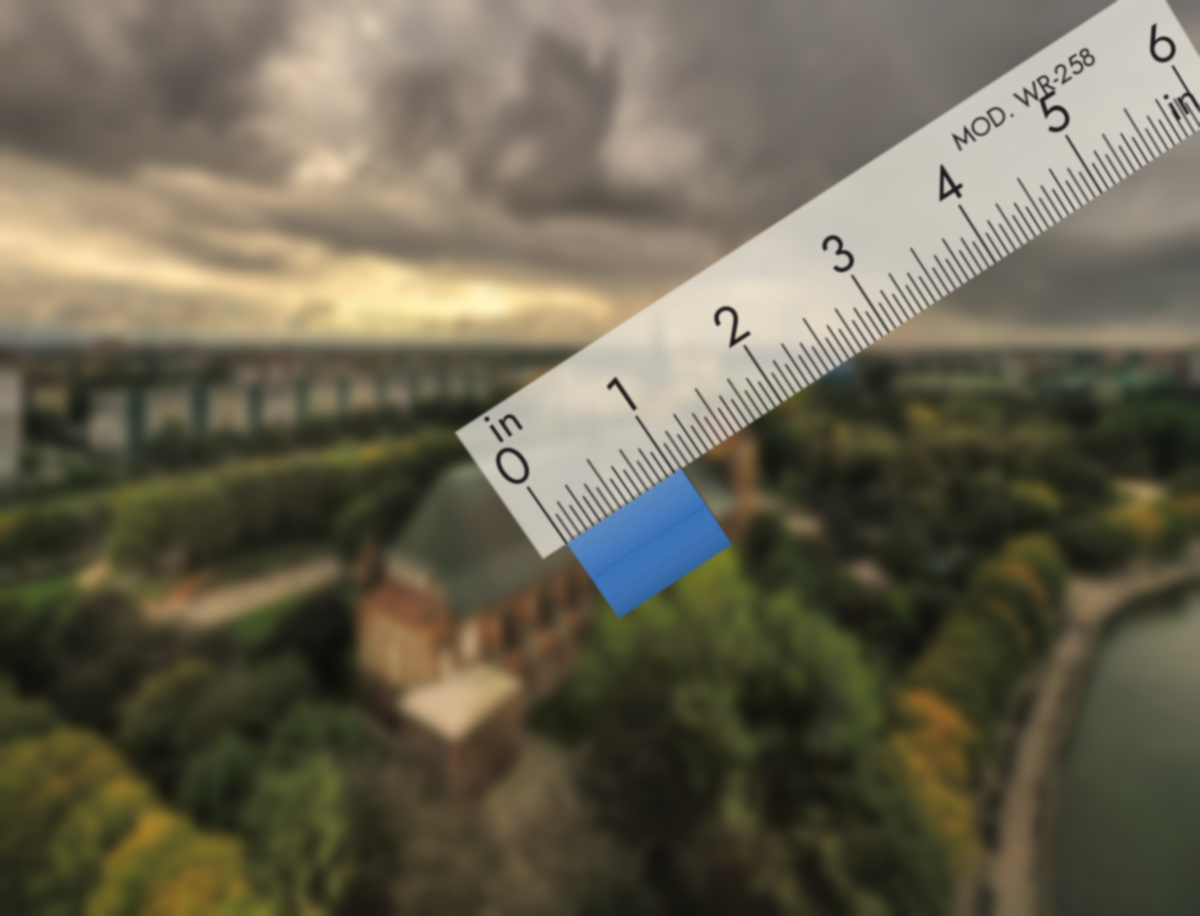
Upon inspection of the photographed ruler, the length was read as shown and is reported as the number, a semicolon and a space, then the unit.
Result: 1.0625; in
